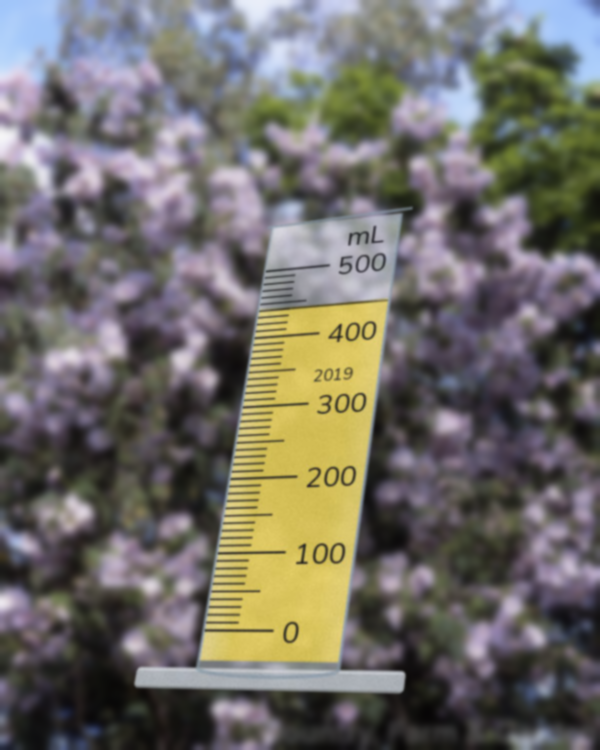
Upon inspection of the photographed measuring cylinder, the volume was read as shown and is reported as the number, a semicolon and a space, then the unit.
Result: 440; mL
